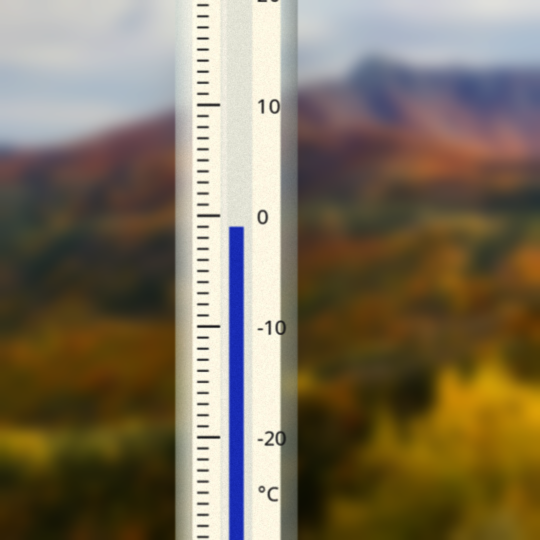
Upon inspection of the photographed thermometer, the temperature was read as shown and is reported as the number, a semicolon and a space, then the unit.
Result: -1; °C
